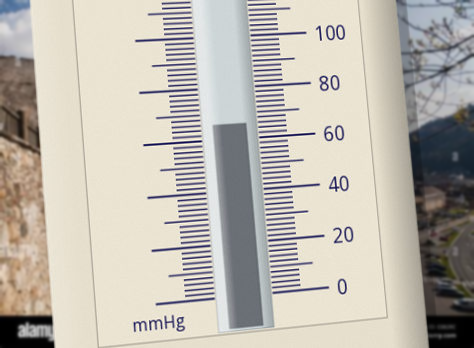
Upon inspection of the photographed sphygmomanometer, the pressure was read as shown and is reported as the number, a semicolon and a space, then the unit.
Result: 66; mmHg
